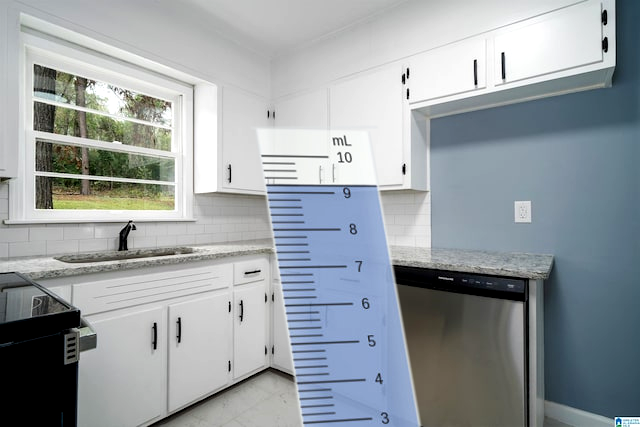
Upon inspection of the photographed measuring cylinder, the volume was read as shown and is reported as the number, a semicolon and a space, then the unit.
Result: 9.2; mL
